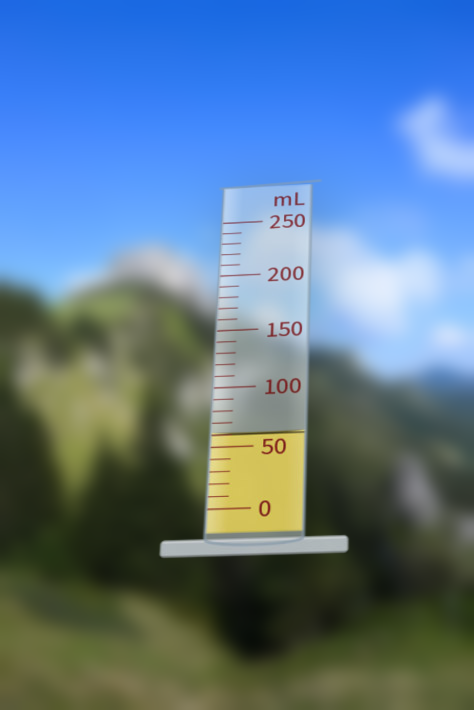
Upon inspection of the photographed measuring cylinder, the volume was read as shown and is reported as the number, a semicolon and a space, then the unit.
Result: 60; mL
